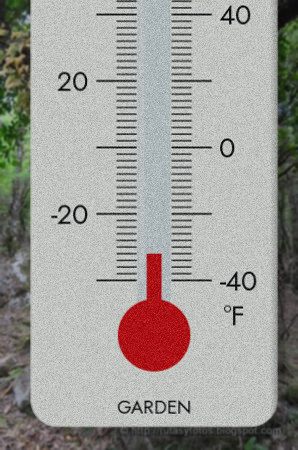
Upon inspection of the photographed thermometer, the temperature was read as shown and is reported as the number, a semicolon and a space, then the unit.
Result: -32; °F
